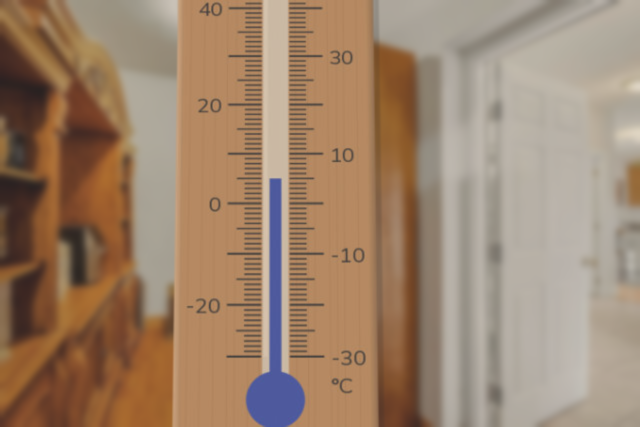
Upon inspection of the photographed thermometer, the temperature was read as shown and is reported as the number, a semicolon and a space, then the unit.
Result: 5; °C
